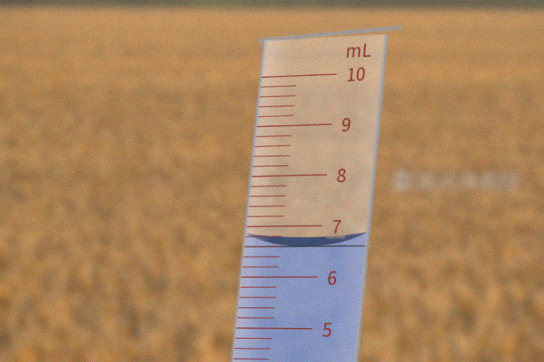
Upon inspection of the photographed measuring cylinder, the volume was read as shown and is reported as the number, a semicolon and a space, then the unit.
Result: 6.6; mL
